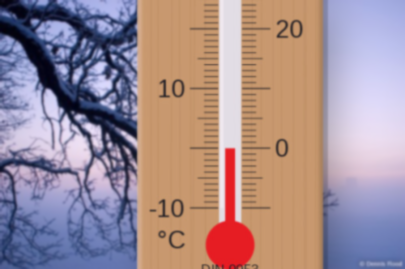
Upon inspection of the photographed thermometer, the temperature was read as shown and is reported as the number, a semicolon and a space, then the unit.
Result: 0; °C
